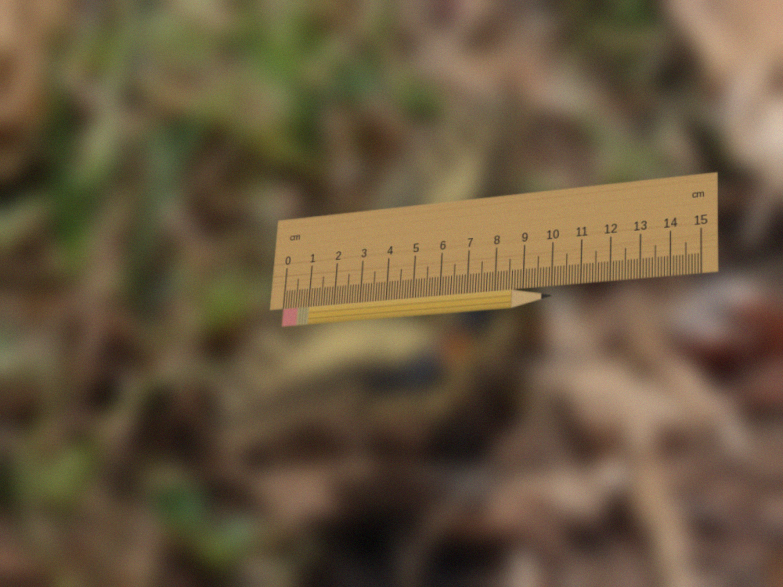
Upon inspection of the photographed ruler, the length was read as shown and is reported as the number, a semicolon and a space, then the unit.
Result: 10; cm
